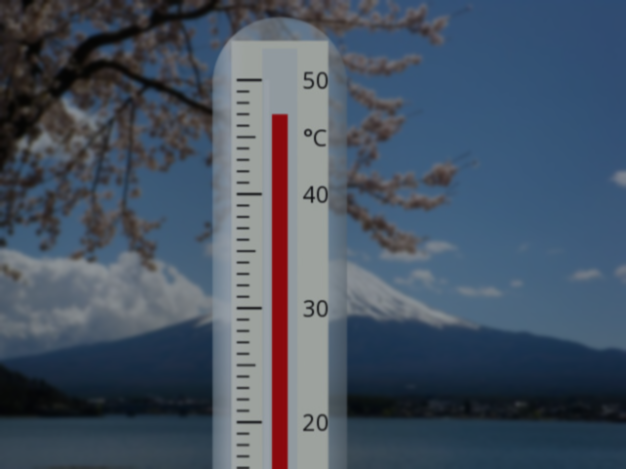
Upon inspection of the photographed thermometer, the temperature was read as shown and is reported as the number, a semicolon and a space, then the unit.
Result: 47; °C
